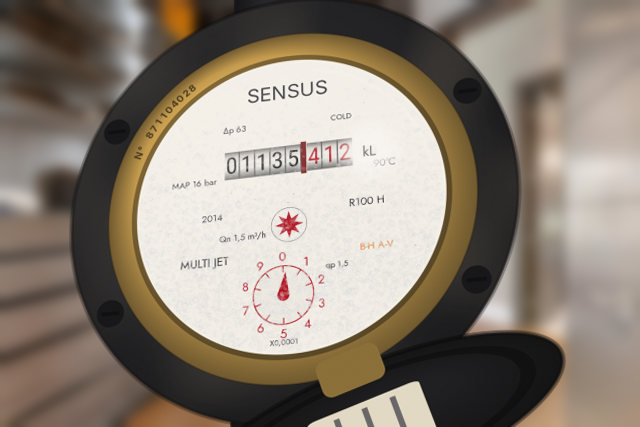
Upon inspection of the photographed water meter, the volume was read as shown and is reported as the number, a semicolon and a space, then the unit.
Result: 1135.4120; kL
